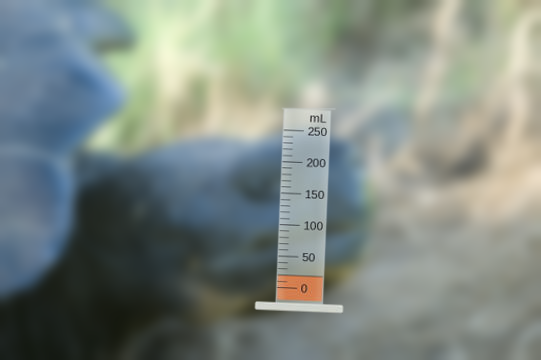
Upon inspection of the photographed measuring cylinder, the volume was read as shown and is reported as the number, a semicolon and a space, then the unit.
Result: 20; mL
